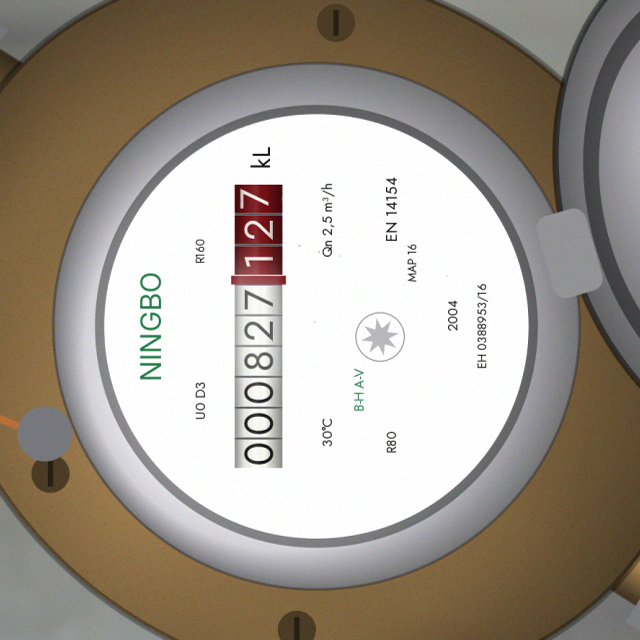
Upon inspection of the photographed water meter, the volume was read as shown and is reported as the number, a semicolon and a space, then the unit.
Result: 827.127; kL
